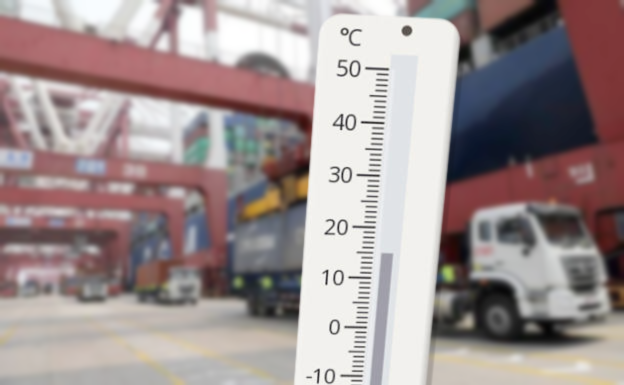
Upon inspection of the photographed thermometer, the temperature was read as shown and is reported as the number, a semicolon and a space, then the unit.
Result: 15; °C
